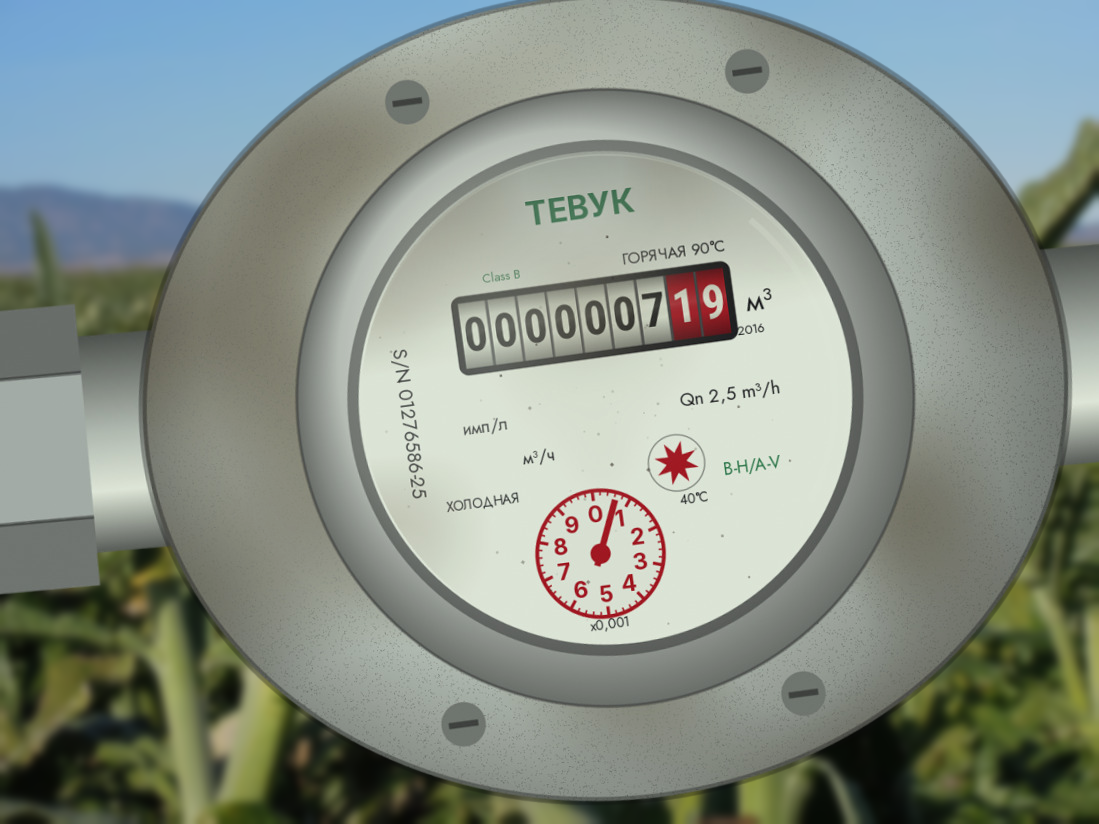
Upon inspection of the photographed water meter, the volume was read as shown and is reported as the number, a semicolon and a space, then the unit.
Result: 7.190; m³
